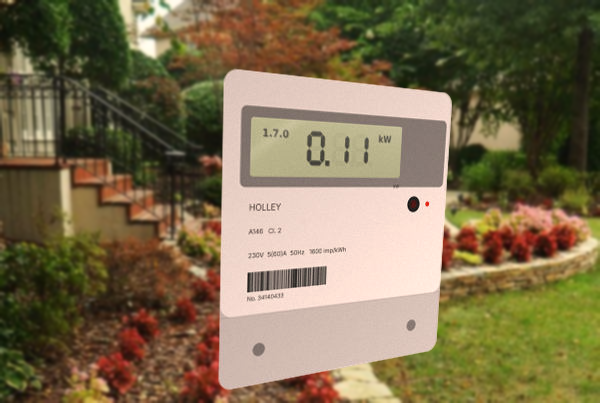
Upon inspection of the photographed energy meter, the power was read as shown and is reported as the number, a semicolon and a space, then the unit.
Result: 0.11; kW
